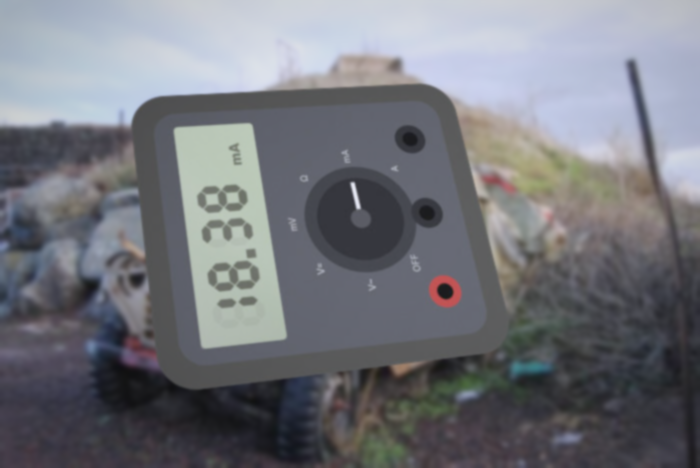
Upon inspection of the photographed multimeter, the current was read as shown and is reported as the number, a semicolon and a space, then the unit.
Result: 18.38; mA
